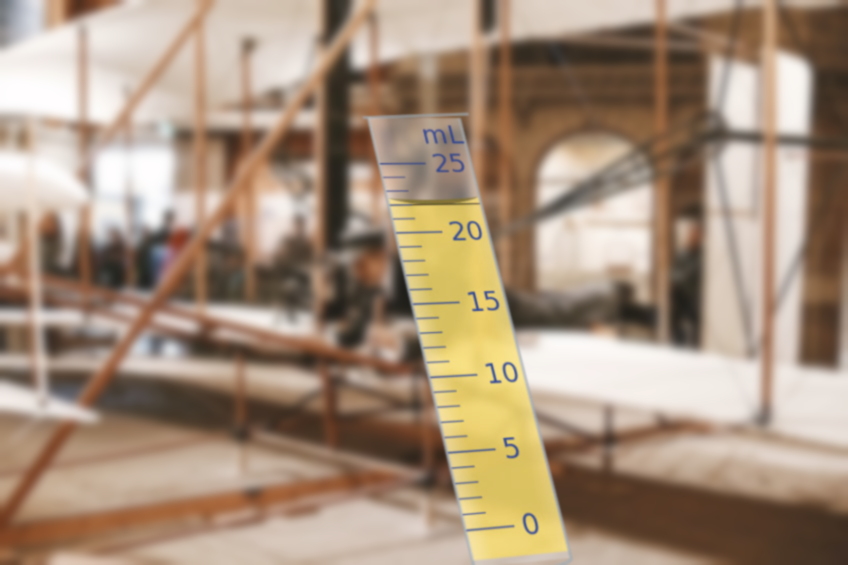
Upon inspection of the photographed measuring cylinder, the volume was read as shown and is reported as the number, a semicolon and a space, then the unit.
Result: 22; mL
